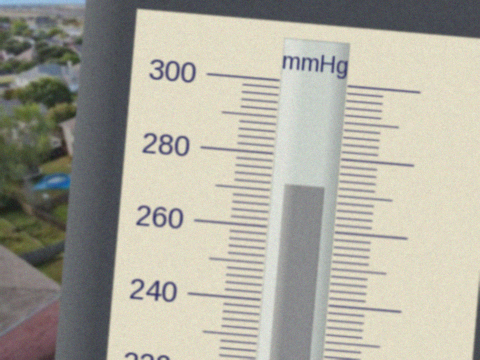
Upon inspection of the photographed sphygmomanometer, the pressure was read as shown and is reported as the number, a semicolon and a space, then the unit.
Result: 272; mmHg
